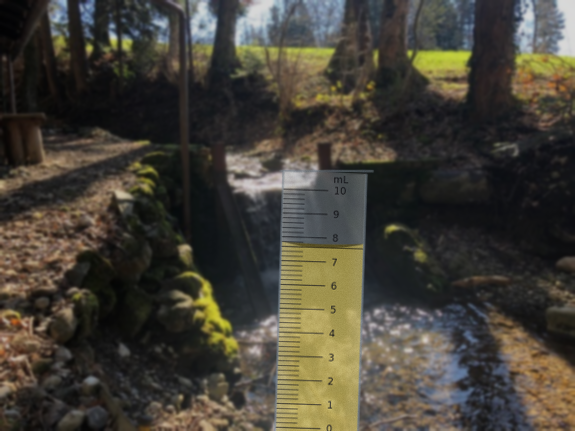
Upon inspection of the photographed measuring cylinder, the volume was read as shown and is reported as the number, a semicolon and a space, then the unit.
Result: 7.6; mL
